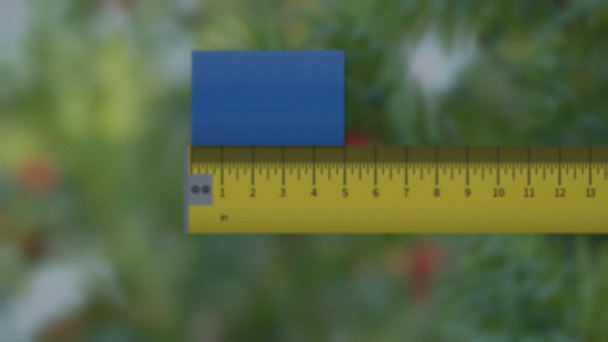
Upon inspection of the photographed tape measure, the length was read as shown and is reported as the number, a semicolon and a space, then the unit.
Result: 5; in
